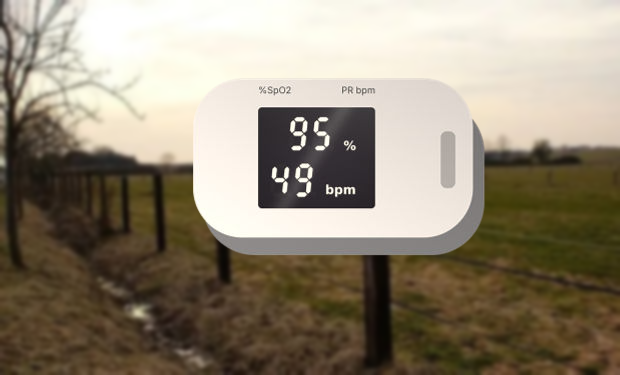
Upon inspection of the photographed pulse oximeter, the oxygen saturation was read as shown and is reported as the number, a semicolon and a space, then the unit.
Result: 95; %
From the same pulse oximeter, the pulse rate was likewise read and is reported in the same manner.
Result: 49; bpm
